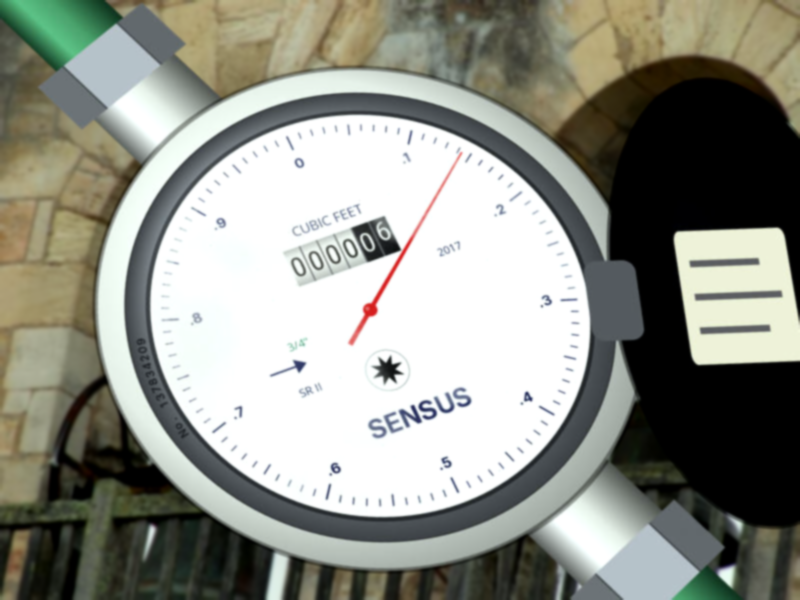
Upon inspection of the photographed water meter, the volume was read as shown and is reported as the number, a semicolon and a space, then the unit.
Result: 6.14; ft³
